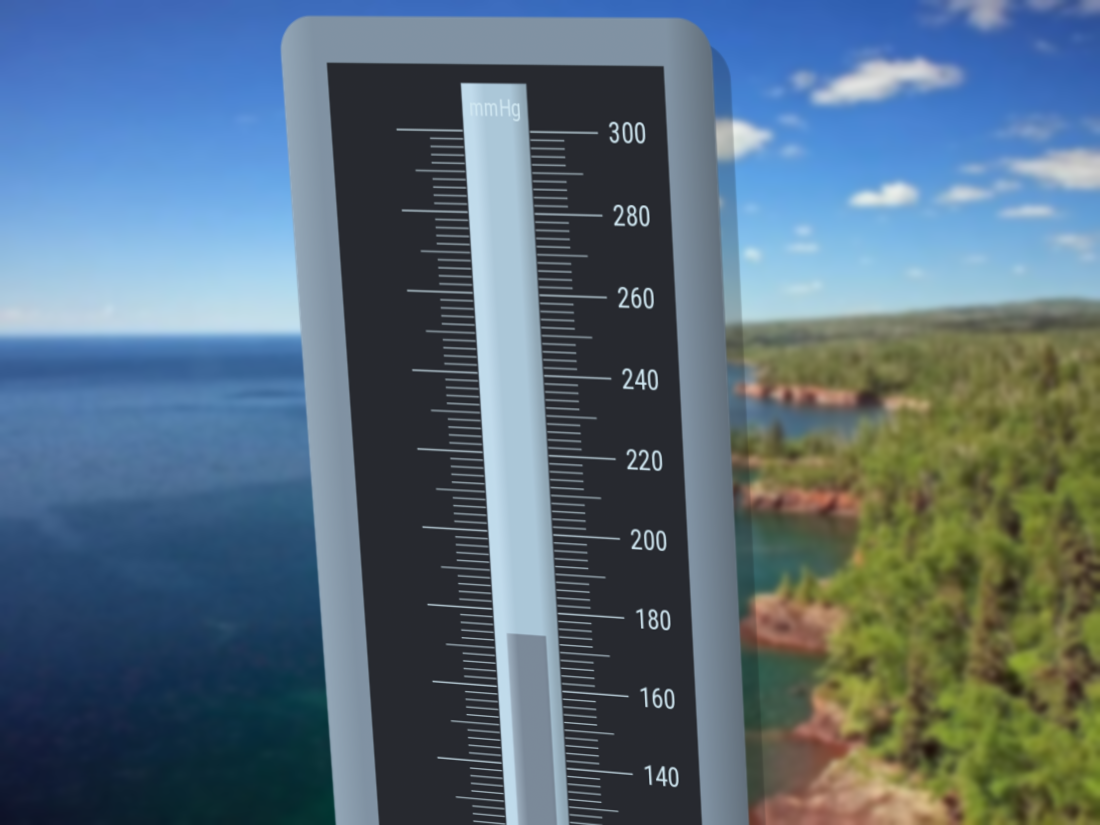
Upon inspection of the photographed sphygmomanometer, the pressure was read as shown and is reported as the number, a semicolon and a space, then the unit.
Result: 174; mmHg
